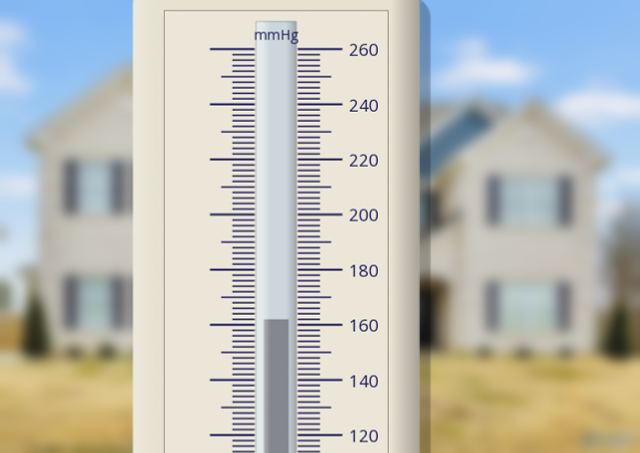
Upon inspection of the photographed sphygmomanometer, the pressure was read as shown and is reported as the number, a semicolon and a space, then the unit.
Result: 162; mmHg
